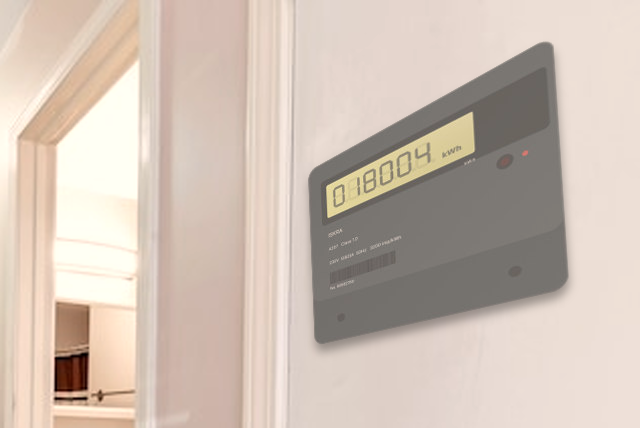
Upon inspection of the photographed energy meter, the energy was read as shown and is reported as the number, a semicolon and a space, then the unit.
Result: 18004; kWh
